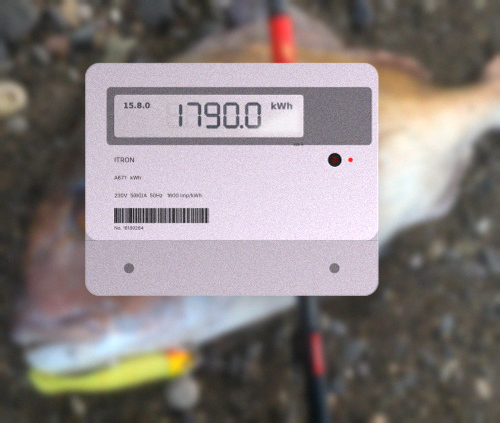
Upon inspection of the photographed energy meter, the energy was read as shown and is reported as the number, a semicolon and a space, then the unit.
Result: 1790.0; kWh
